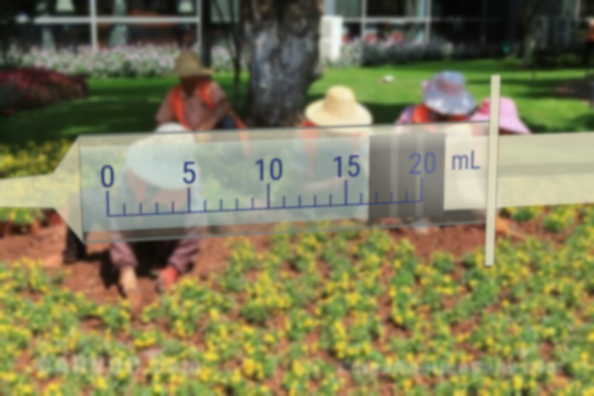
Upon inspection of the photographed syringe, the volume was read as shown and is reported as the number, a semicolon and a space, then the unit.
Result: 16.5; mL
